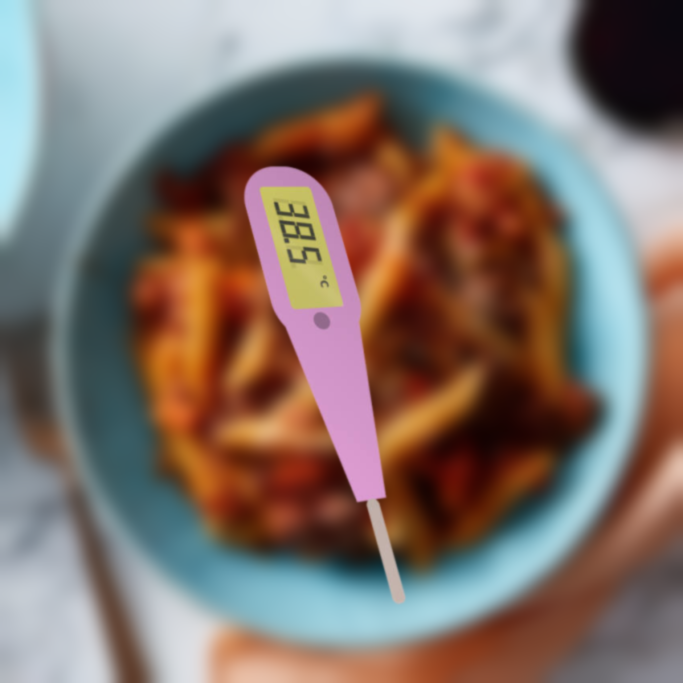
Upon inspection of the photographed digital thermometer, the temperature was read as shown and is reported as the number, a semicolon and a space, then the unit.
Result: 38.5; °C
